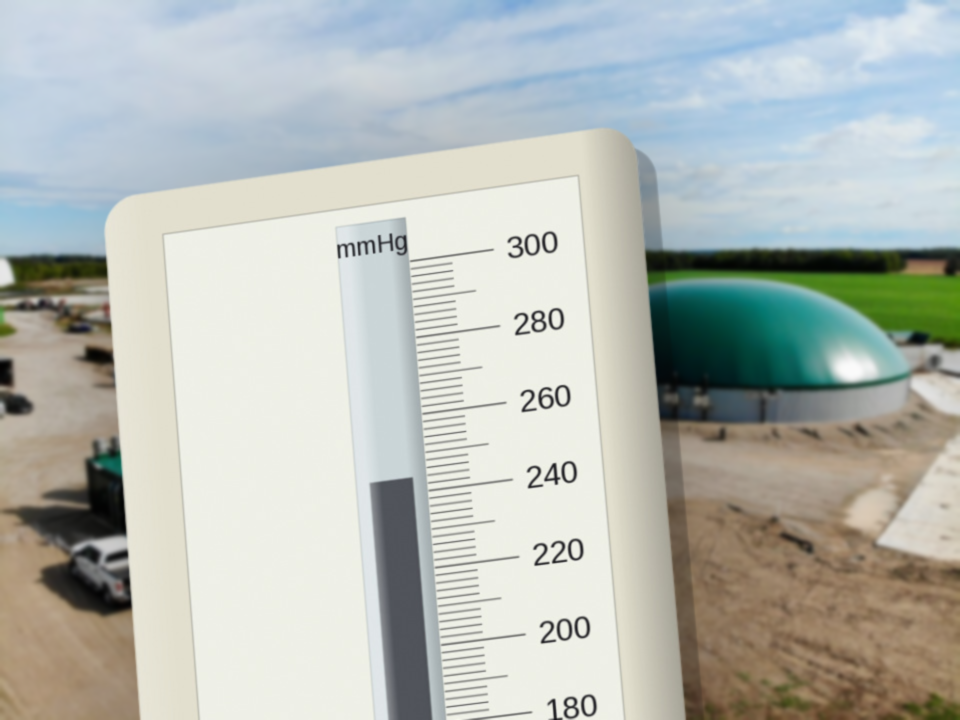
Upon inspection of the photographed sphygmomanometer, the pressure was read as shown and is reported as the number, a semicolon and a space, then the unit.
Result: 244; mmHg
